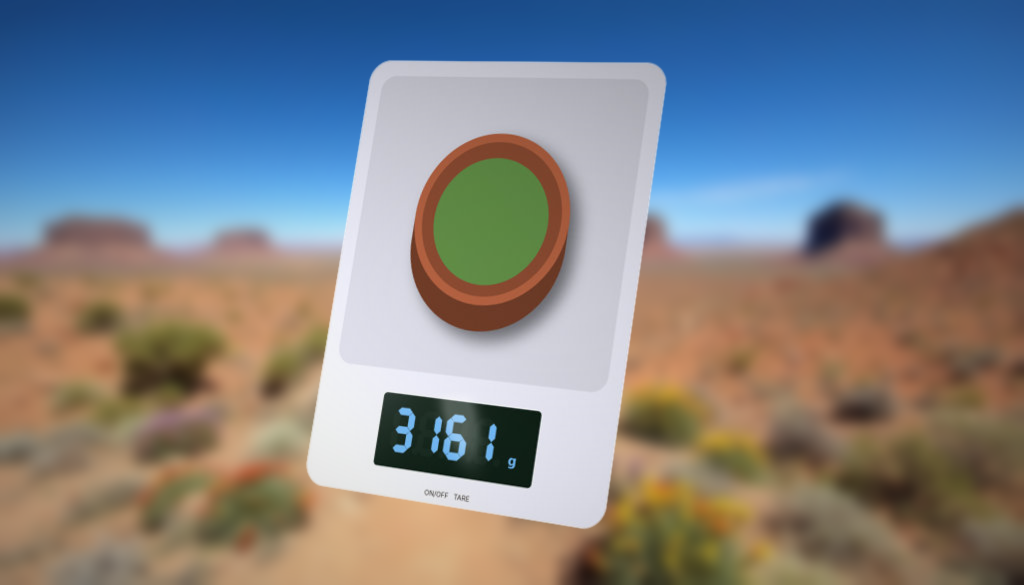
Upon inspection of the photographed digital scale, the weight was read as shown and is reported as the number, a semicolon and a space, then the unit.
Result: 3161; g
